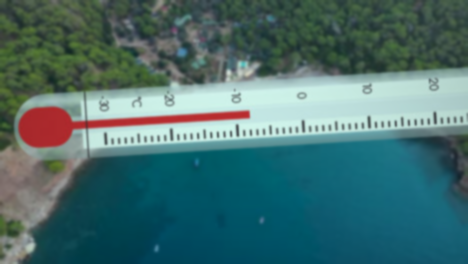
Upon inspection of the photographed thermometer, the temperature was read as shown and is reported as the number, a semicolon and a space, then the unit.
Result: -8; °C
